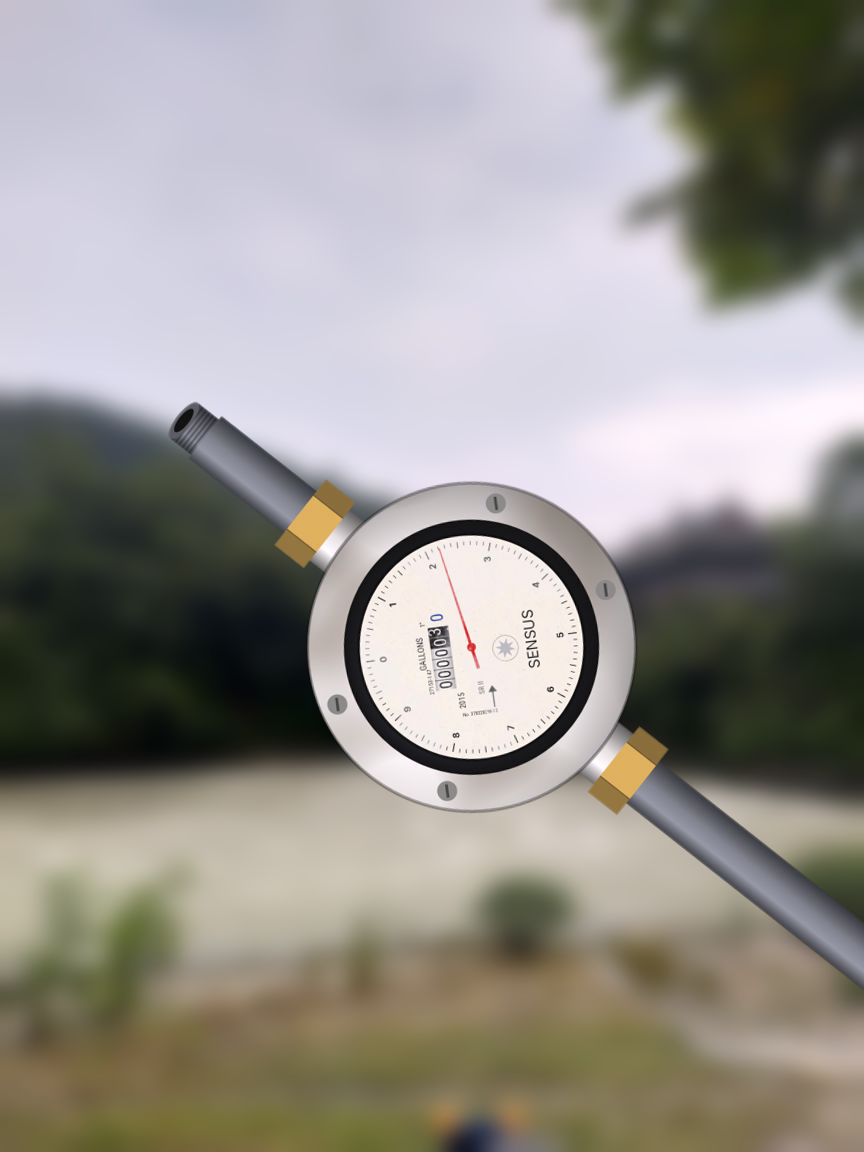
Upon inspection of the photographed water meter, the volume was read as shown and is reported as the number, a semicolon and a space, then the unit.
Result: 32.2; gal
